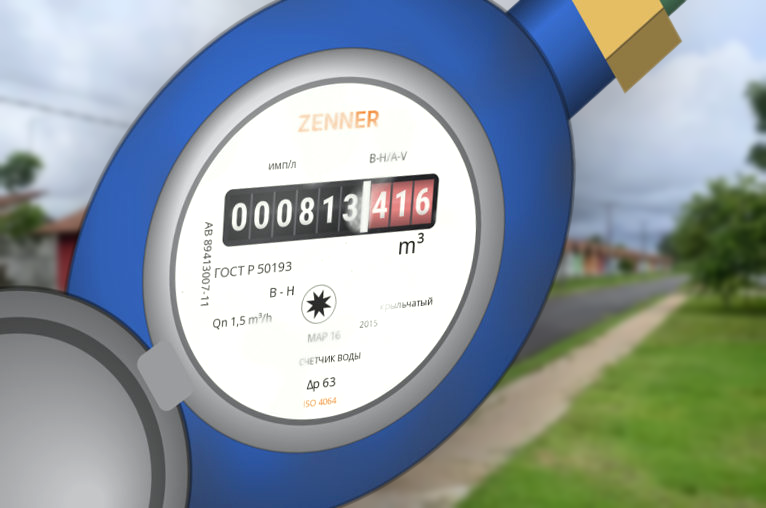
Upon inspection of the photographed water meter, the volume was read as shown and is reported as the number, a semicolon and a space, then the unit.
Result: 813.416; m³
